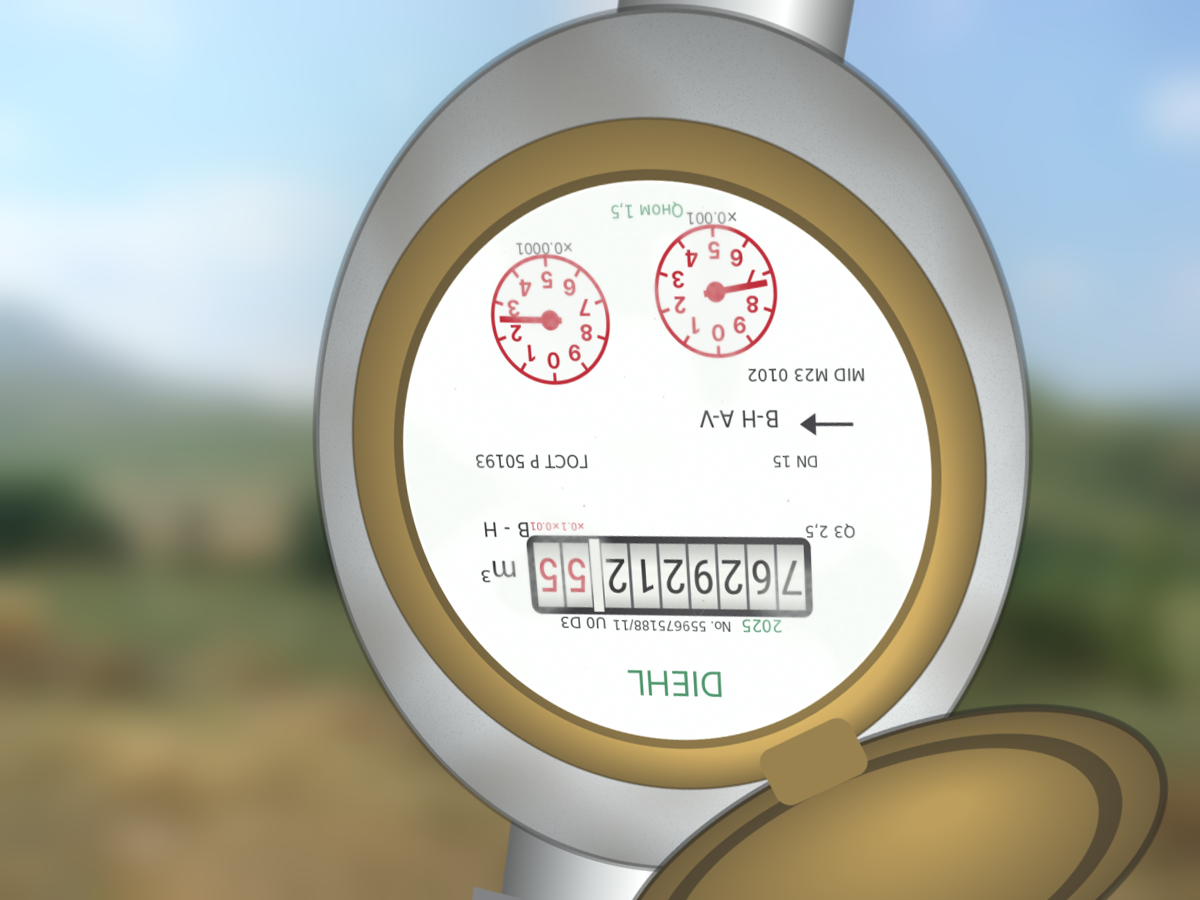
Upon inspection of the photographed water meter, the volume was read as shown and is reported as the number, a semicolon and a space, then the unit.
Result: 7629212.5572; m³
